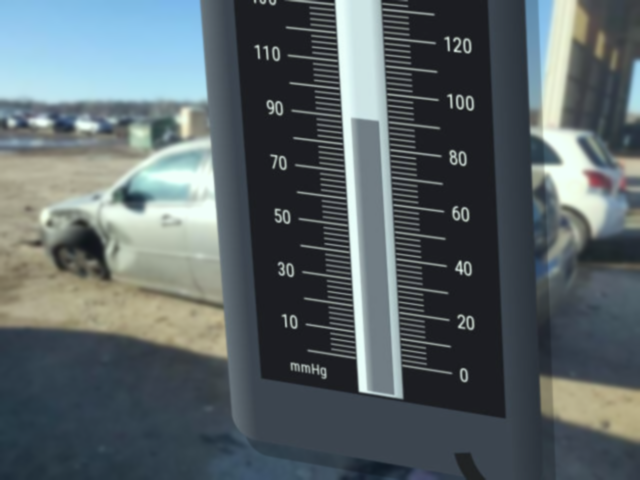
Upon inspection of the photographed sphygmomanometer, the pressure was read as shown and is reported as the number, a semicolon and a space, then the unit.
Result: 90; mmHg
